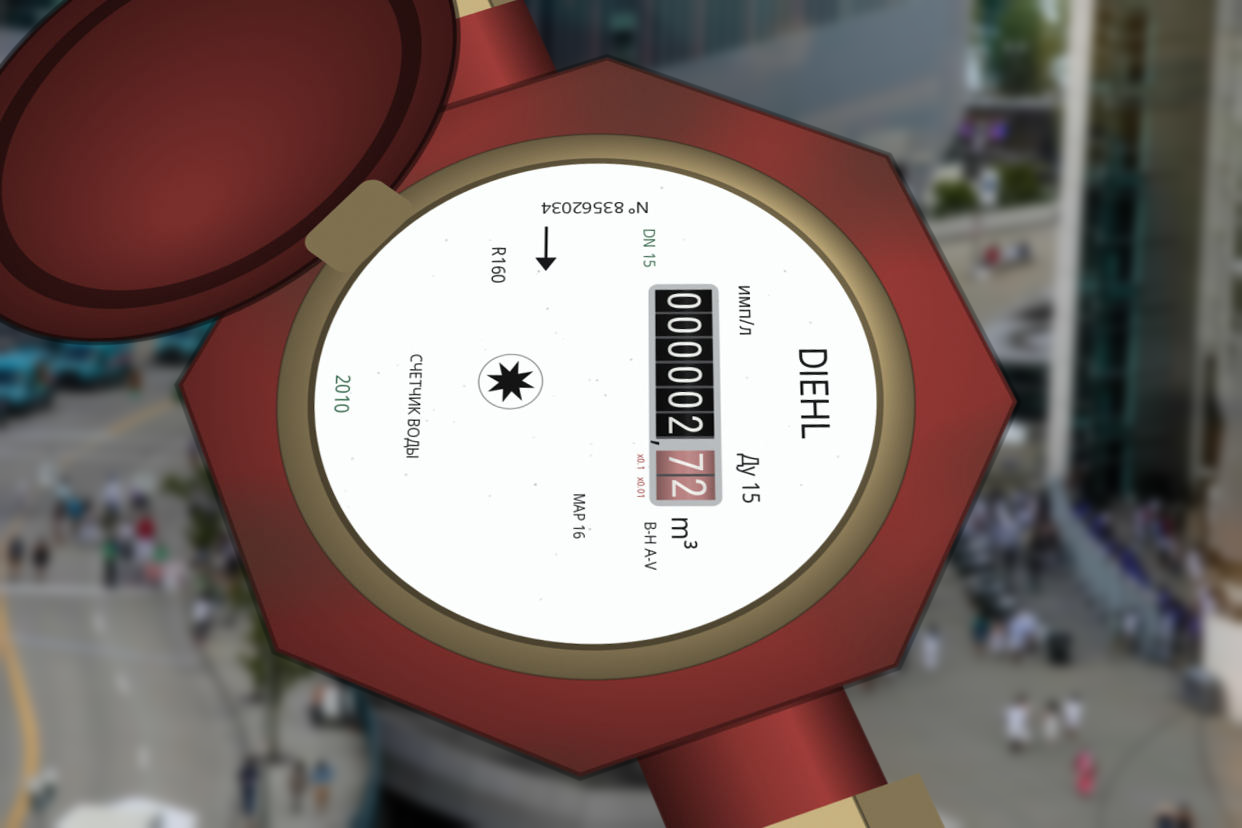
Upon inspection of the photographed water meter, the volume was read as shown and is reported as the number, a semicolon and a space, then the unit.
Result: 2.72; m³
